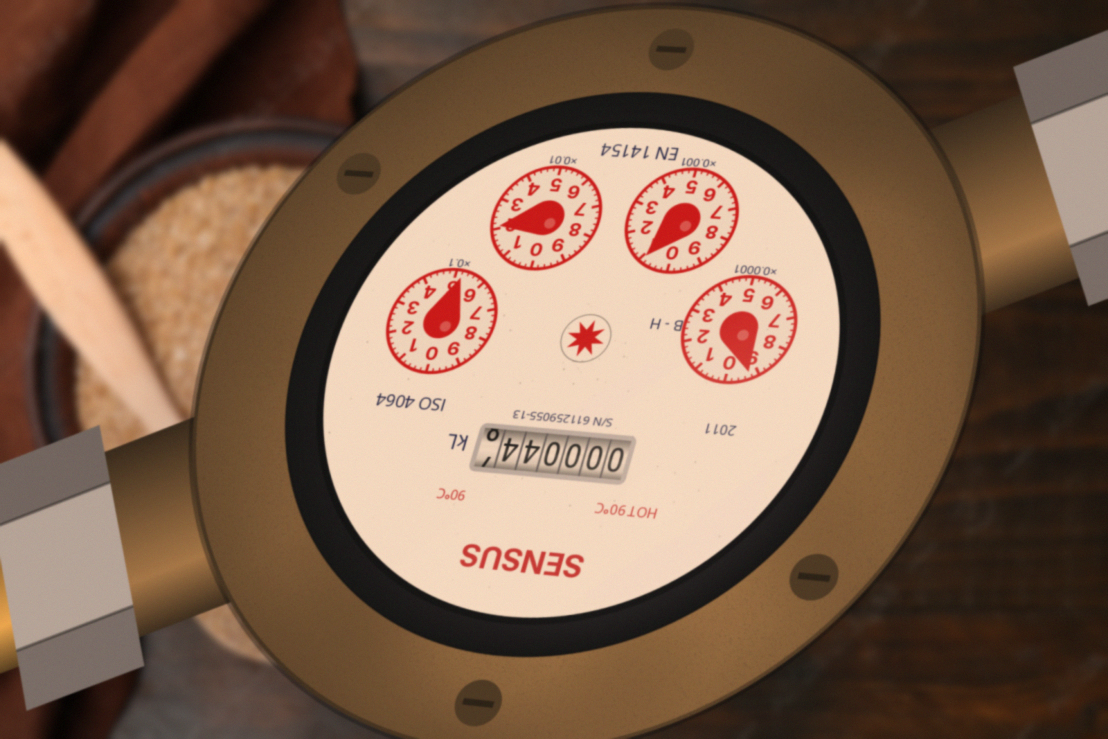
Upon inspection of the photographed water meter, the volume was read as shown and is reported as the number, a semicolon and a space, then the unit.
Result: 447.5209; kL
